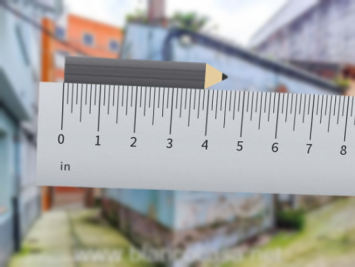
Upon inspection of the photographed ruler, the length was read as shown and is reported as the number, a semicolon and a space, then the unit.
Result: 4.5; in
